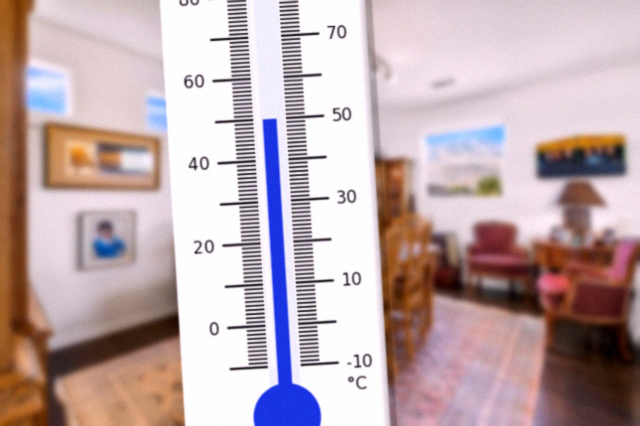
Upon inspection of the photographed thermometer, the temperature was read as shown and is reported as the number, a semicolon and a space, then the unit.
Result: 50; °C
